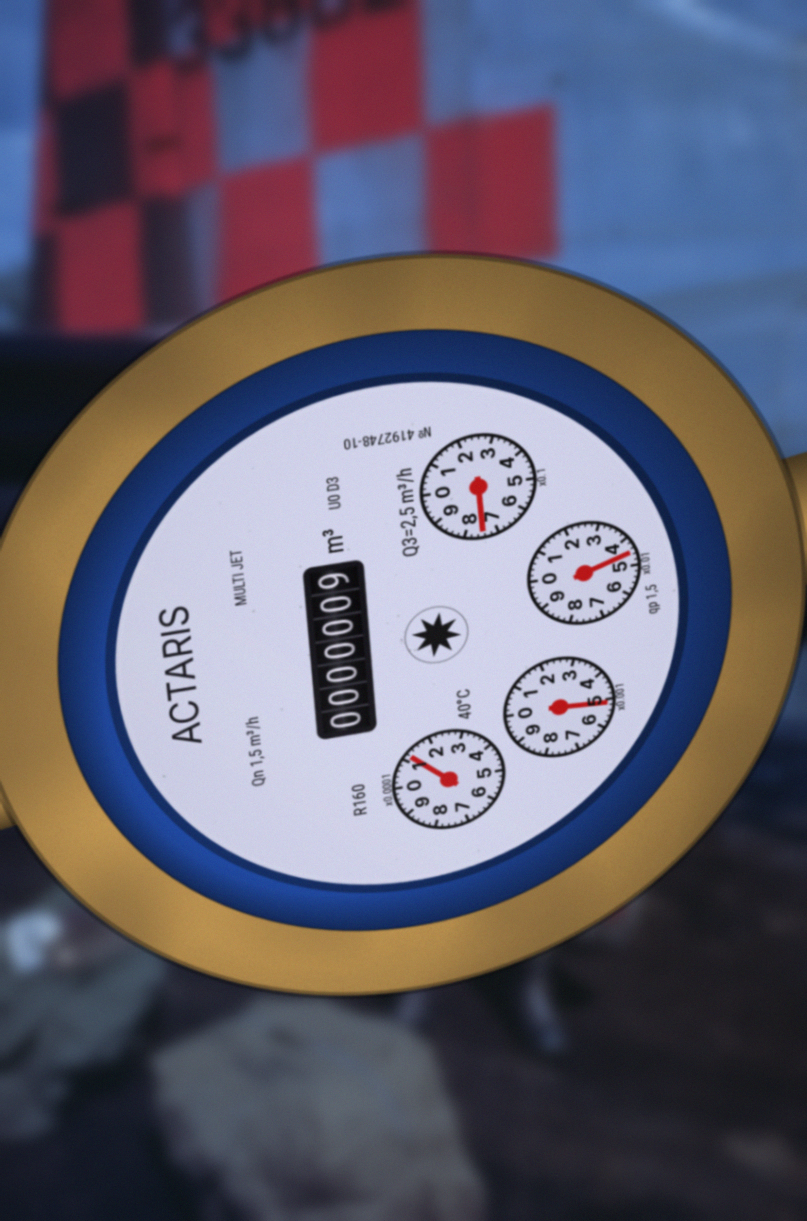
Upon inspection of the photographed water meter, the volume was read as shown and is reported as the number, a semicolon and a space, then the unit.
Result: 9.7451; m³
